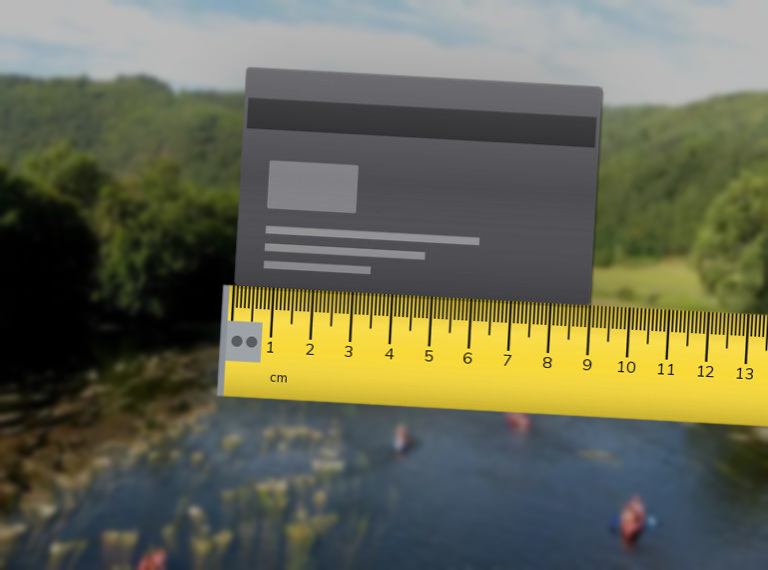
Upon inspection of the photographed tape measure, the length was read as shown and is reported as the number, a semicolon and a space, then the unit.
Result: 9; cm
